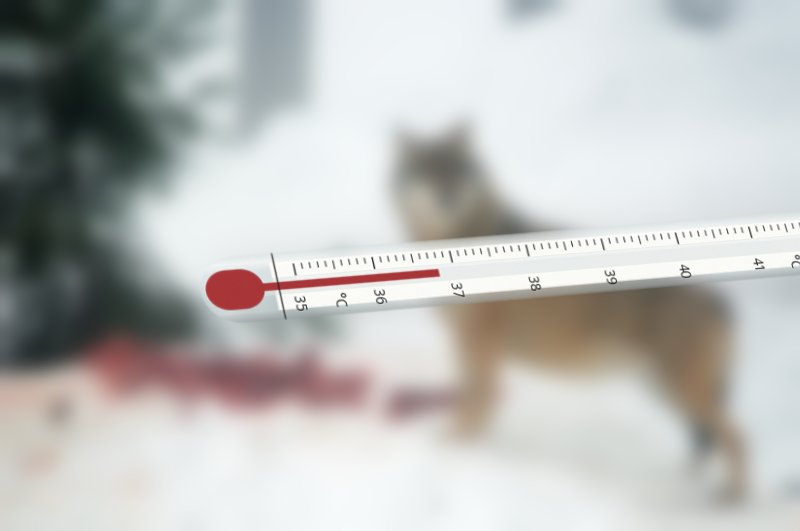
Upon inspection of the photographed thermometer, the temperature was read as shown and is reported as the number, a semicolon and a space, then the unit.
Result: 36.8; °C
